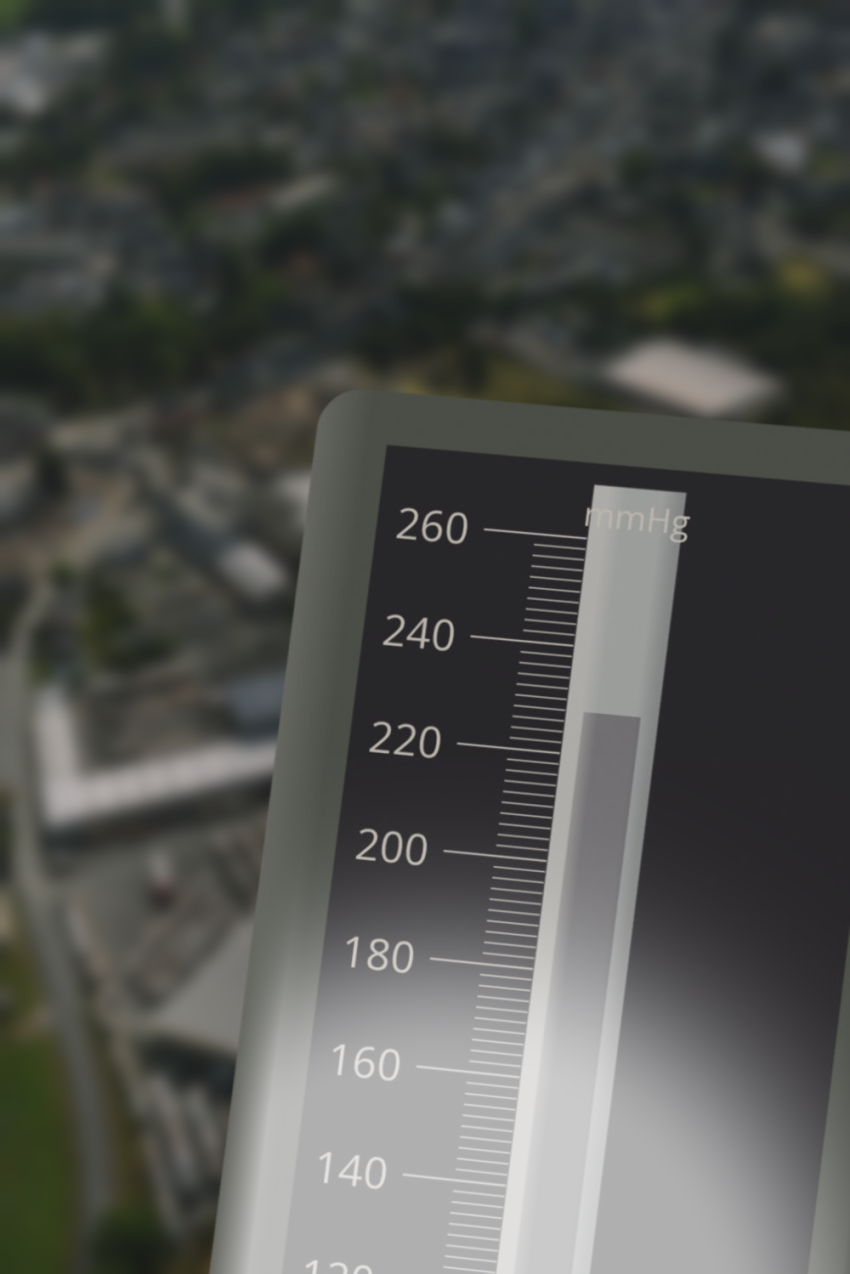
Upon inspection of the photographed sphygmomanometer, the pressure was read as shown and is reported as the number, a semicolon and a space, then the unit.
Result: 228; mmHg
